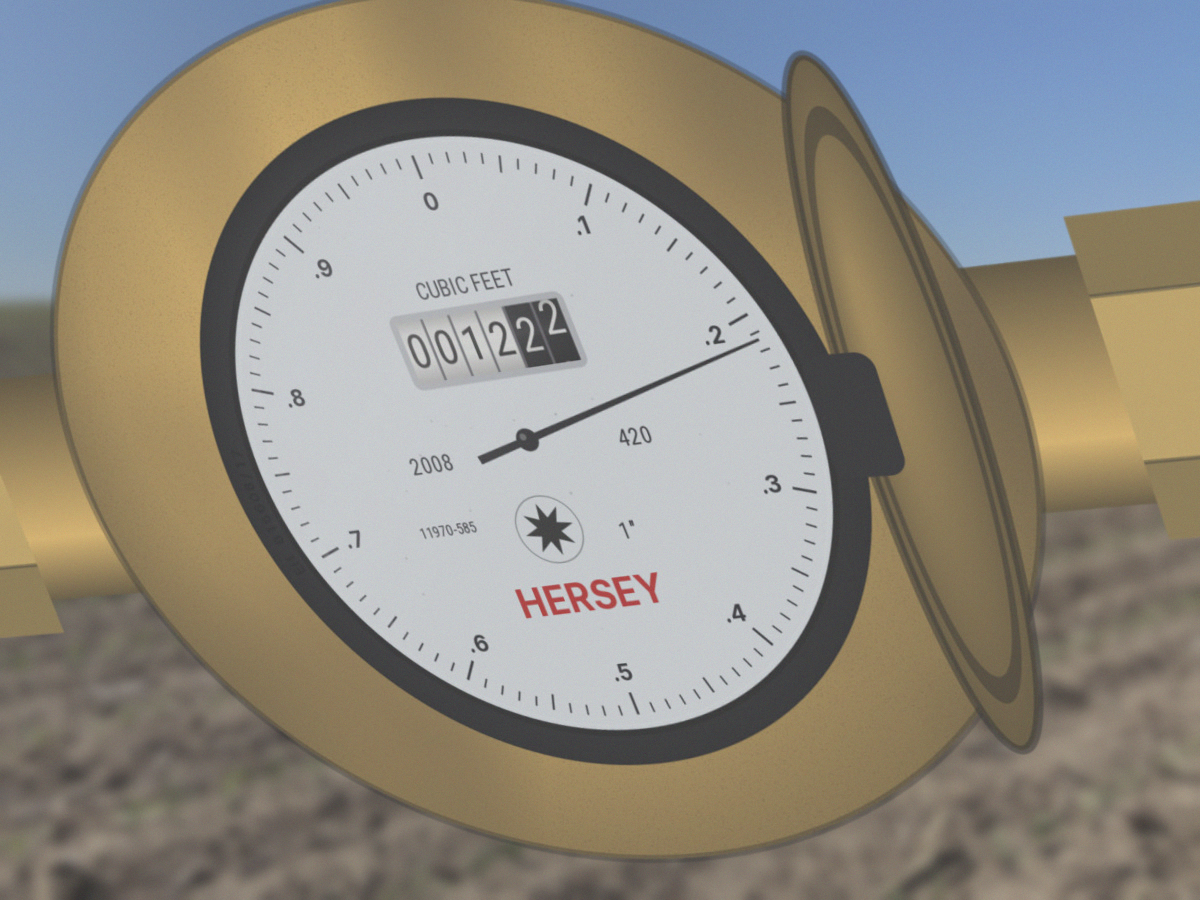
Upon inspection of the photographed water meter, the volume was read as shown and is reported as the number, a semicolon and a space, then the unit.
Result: 1222.21; ft³
